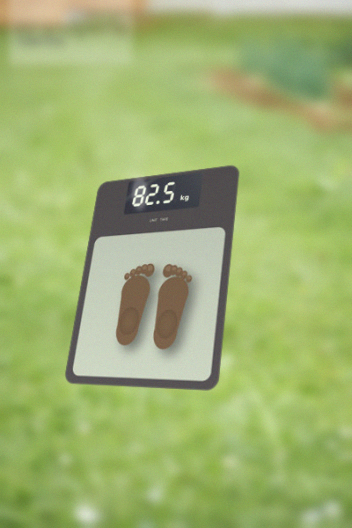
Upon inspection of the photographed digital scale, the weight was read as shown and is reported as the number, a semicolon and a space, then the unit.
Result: 82.5; kg
